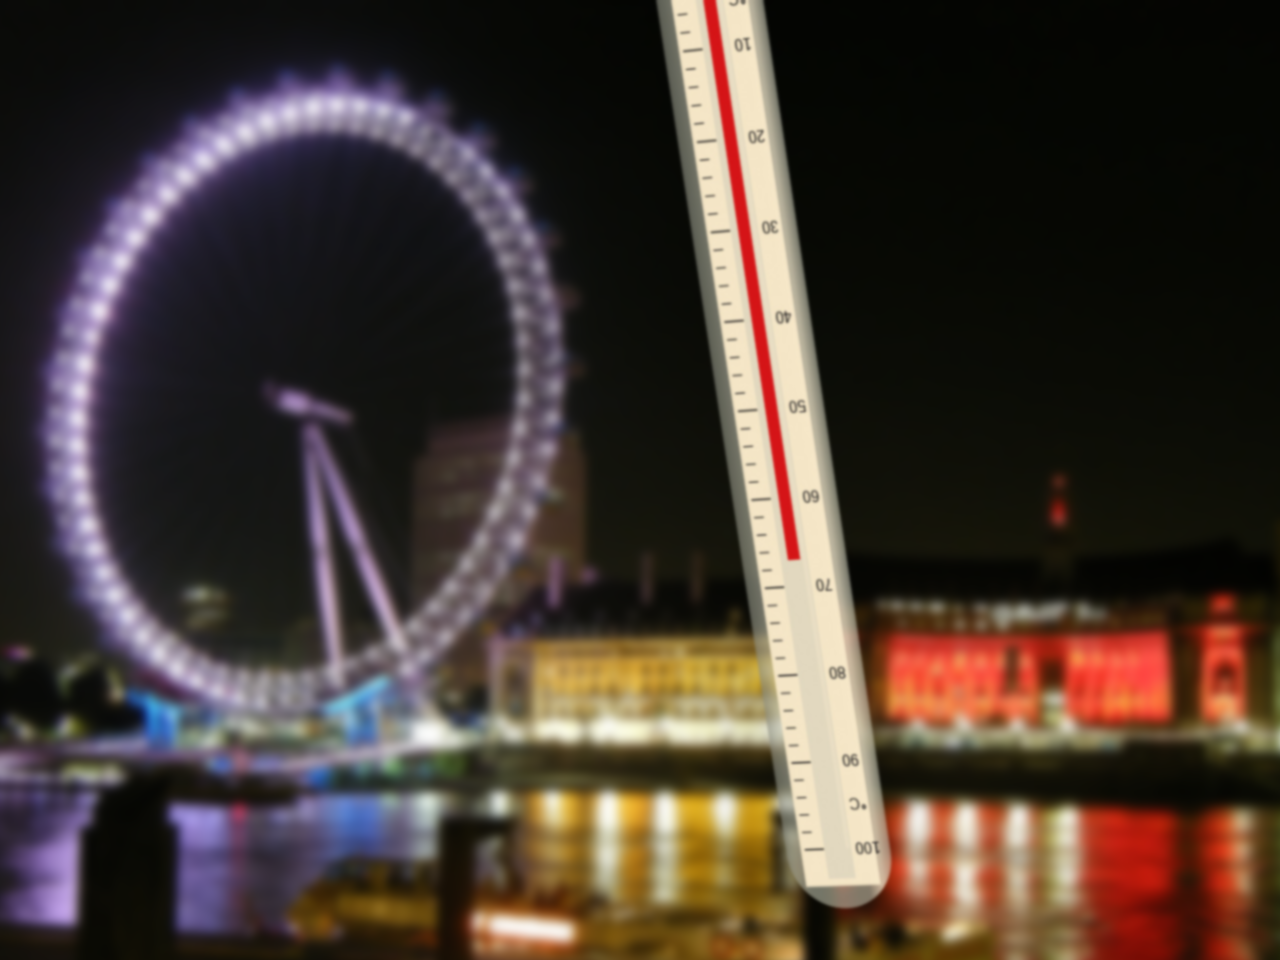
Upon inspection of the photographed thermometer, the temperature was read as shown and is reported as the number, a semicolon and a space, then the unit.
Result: 67; °C
